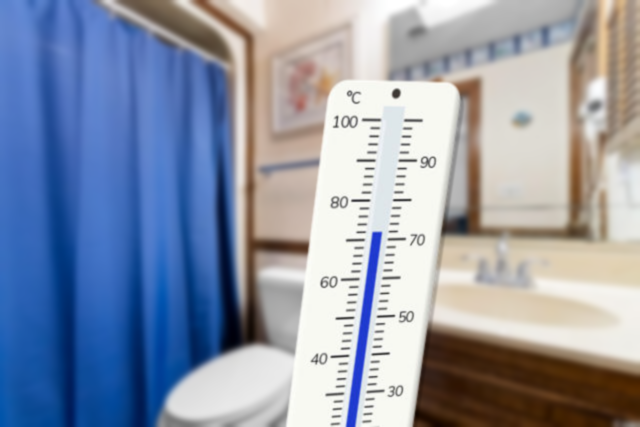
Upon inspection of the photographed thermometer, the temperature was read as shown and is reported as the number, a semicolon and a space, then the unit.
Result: 72; °C
